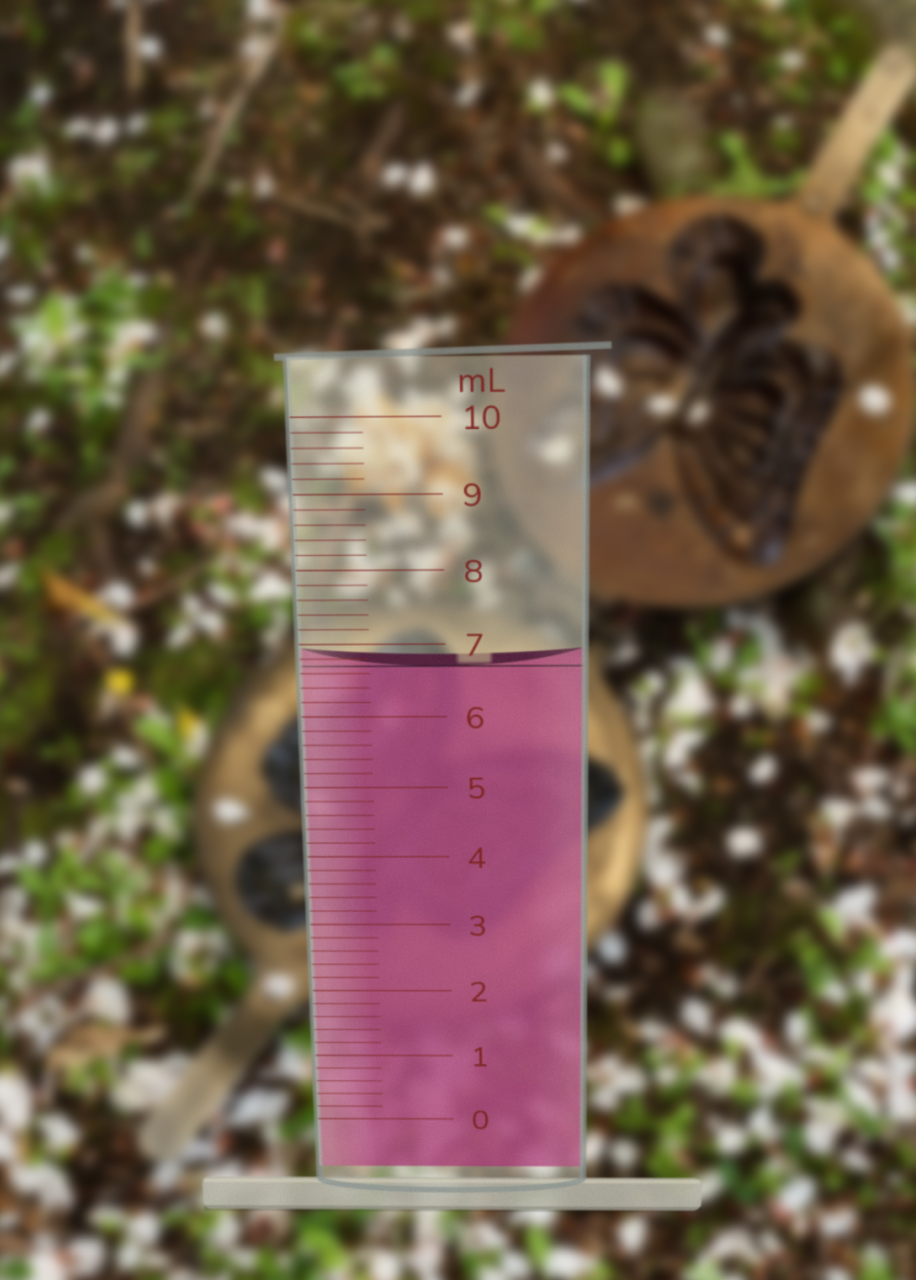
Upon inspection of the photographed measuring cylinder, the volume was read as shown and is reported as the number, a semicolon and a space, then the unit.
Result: 6.7; mL
